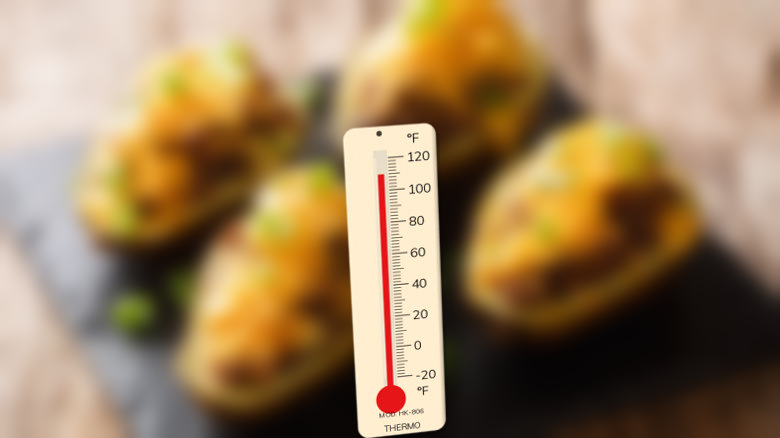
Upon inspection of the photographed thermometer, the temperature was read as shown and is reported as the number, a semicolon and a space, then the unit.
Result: 110; °F
